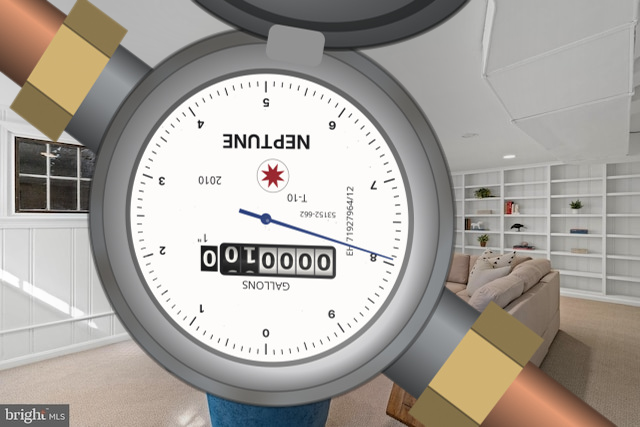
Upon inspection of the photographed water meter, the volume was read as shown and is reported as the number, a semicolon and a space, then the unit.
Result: 97.9; gal
